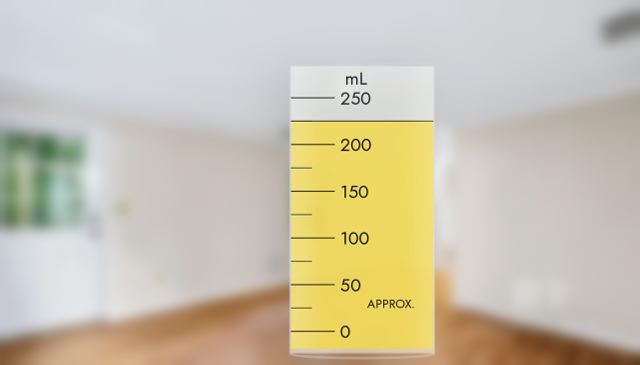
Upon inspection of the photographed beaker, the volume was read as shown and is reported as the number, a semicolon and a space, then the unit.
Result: 225; mL
